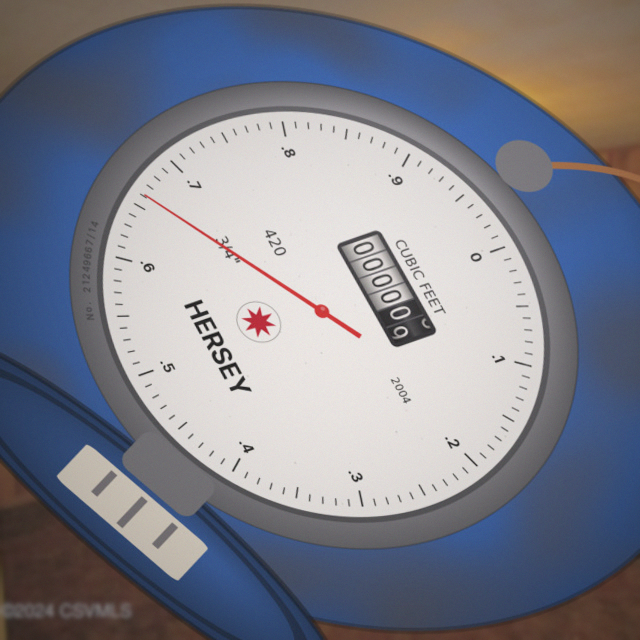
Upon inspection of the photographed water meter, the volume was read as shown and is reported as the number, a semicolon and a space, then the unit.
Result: 8.66; ft³
